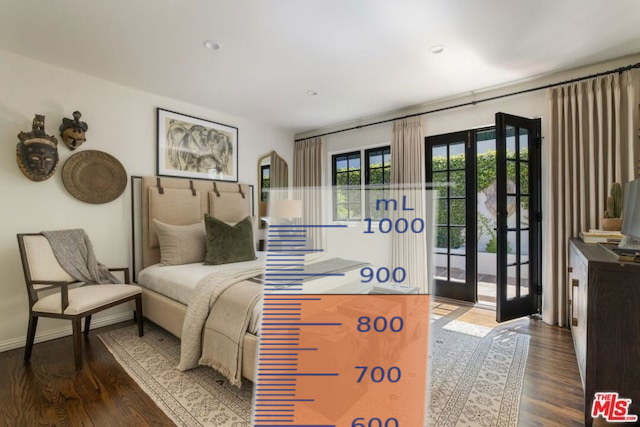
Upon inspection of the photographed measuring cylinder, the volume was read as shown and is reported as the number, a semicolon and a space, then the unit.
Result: 860; mL
